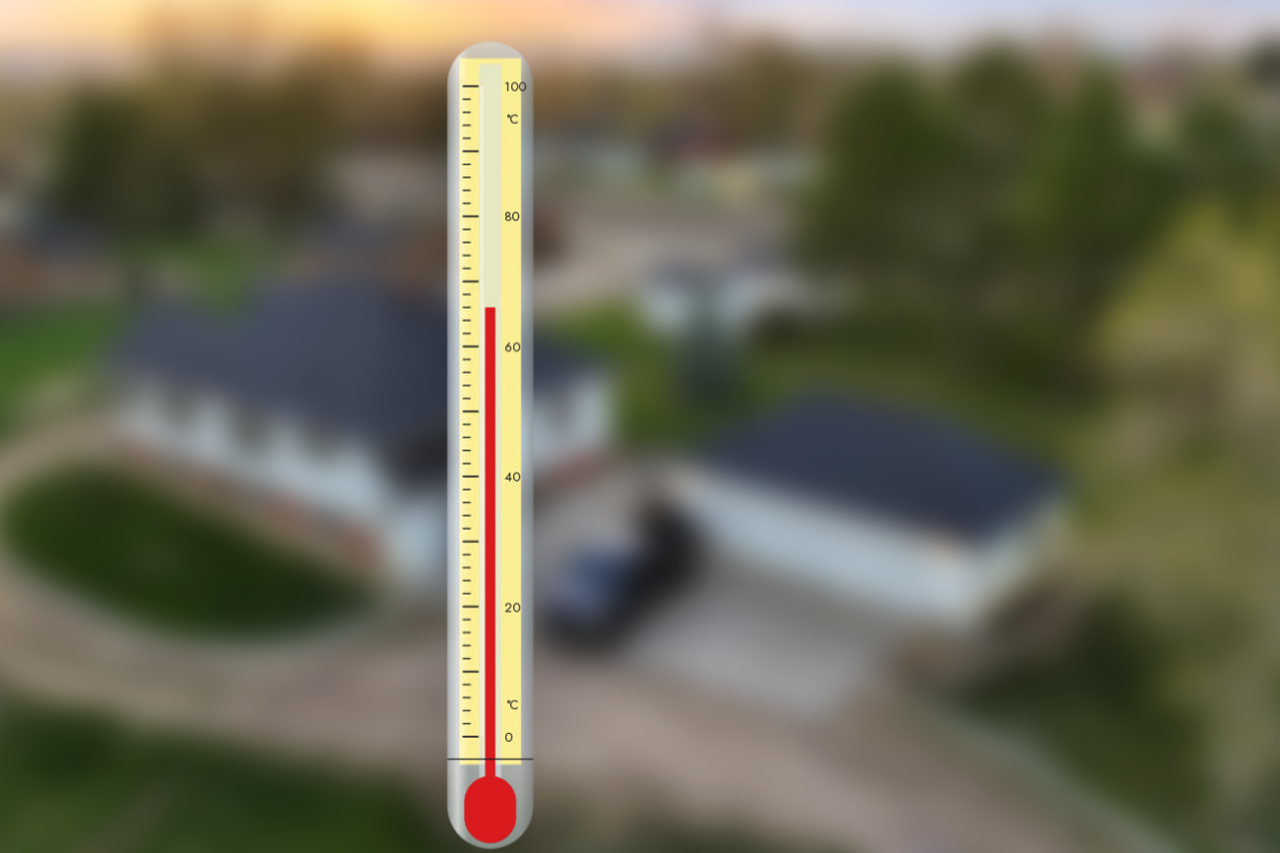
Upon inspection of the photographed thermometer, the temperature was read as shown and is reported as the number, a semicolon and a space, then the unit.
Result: 66; °C
